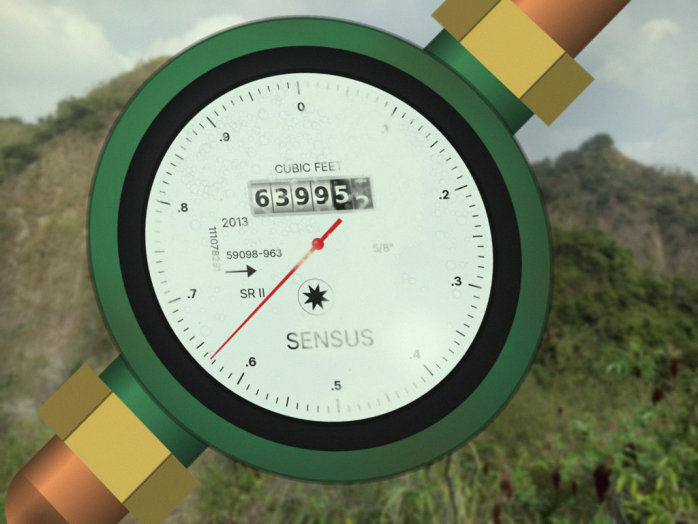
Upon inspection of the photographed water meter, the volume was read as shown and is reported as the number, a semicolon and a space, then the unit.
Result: 639951.63; ft³
